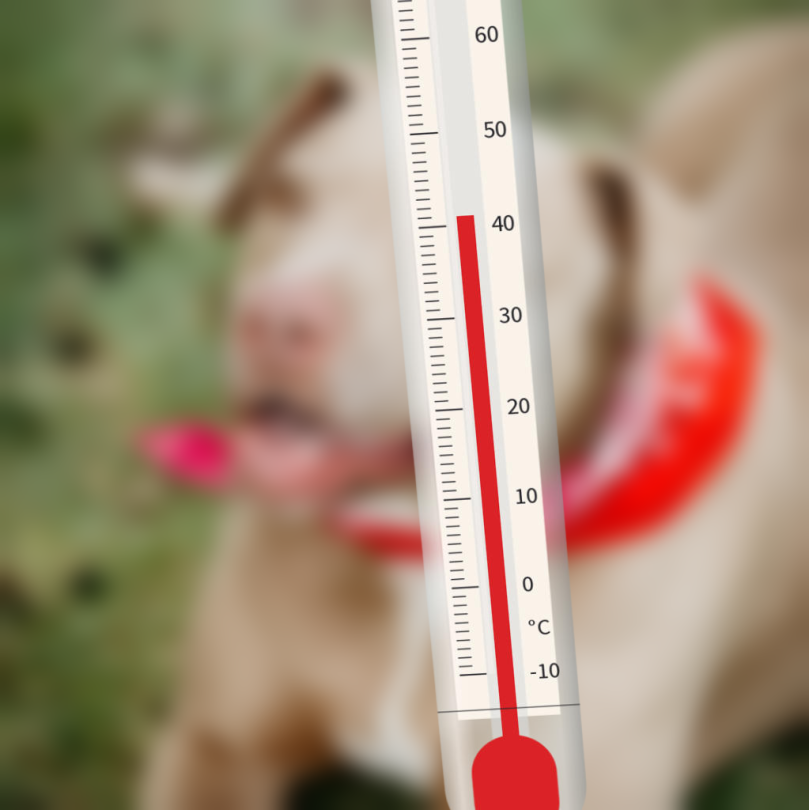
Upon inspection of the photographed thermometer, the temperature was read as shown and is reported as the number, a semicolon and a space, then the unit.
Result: 41; °C
